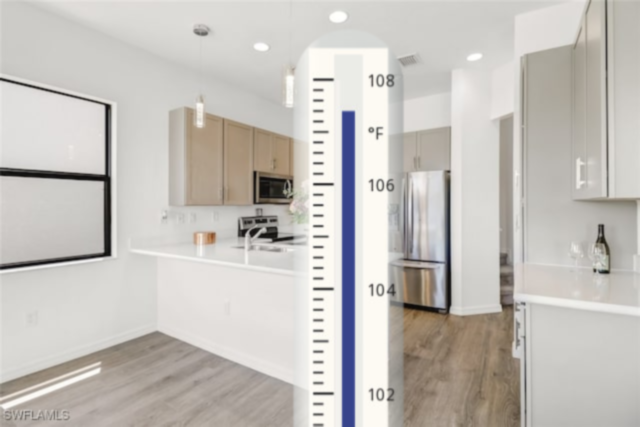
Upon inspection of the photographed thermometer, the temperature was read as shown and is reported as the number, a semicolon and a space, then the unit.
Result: 107.4; °F
